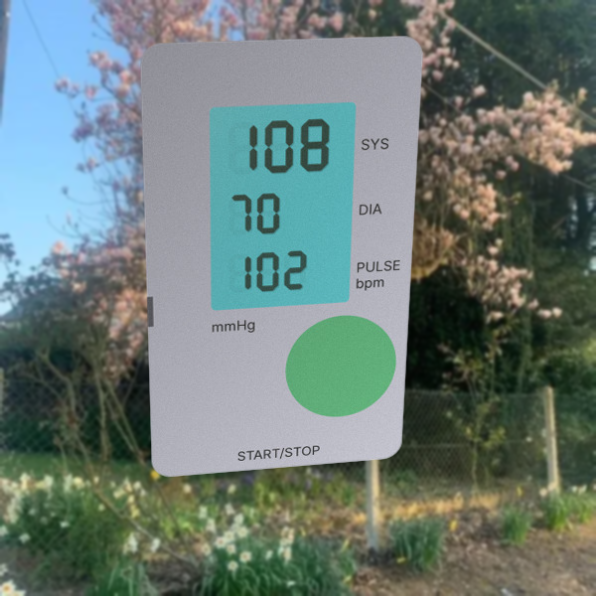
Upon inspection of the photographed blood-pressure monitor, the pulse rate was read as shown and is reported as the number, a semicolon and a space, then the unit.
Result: 102; bpm
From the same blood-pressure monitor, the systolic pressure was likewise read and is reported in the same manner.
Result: 108; mmHg
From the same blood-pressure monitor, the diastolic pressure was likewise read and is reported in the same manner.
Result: 70; mmHg
